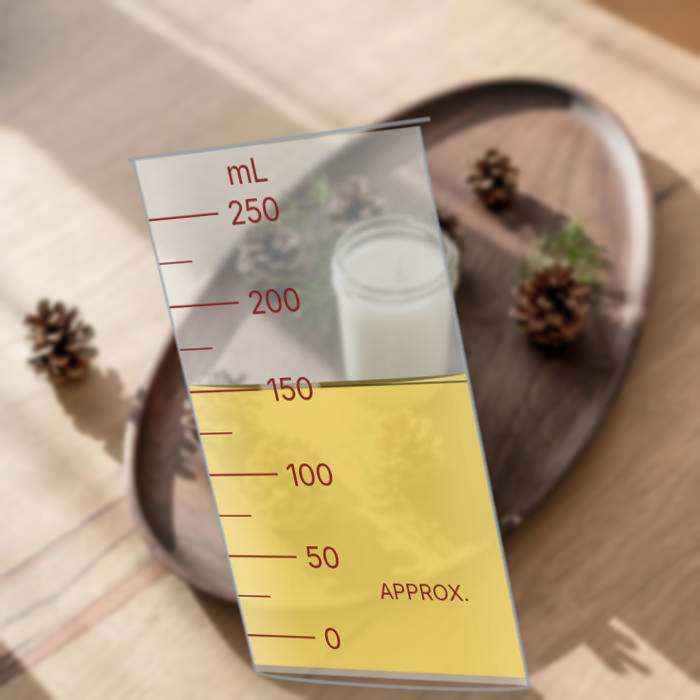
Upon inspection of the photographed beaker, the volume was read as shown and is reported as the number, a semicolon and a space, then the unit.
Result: 150; mL
